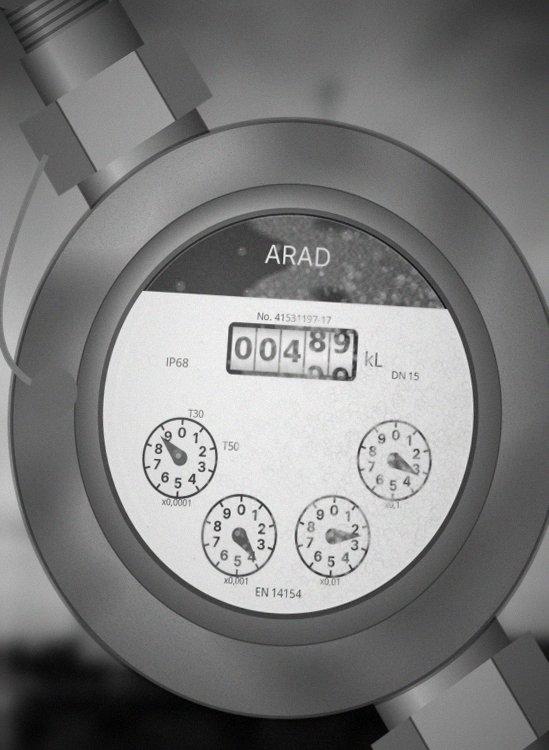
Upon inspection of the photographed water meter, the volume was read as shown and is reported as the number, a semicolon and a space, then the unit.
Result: 489.3238; kL
